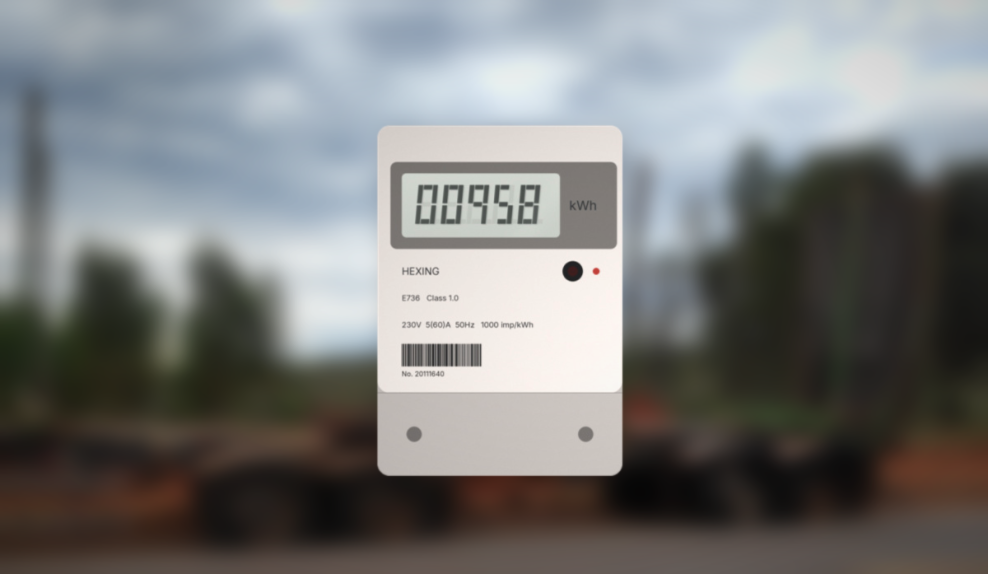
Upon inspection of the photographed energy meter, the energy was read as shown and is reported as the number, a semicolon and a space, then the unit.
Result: 958; kWh
